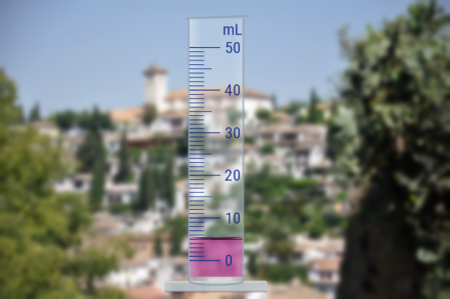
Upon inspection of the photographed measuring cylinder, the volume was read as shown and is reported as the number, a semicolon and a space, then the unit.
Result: 5; mL
